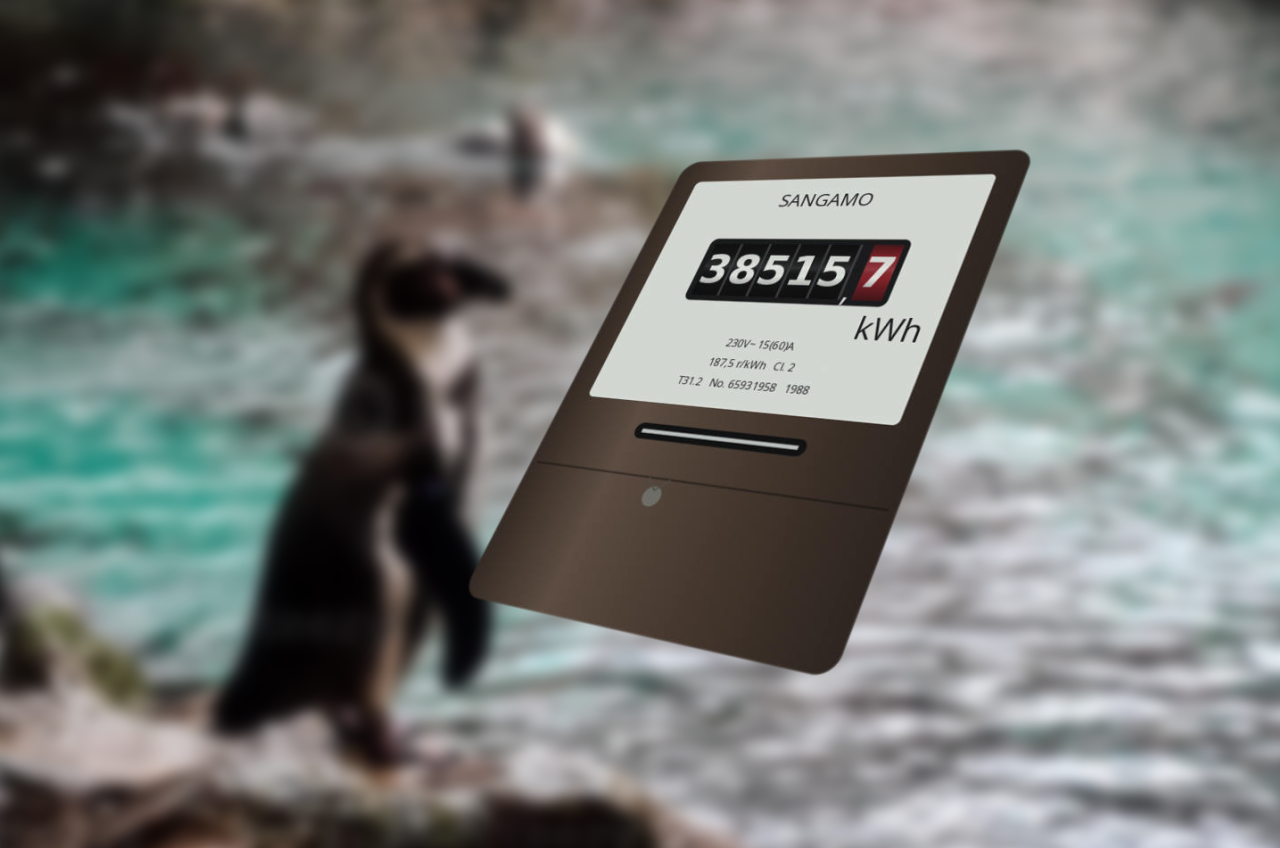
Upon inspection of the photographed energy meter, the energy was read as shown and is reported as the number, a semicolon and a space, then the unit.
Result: 38515.7; kWh
